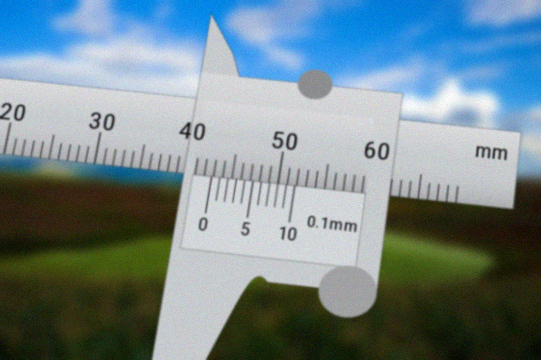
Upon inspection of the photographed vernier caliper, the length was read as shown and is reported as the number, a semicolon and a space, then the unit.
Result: 42.8; mm
